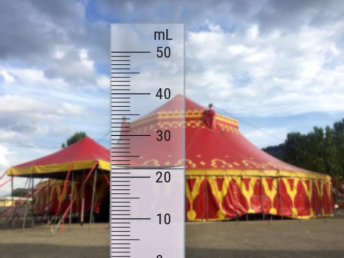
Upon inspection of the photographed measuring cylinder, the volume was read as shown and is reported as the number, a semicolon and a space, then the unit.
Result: 22; mL
